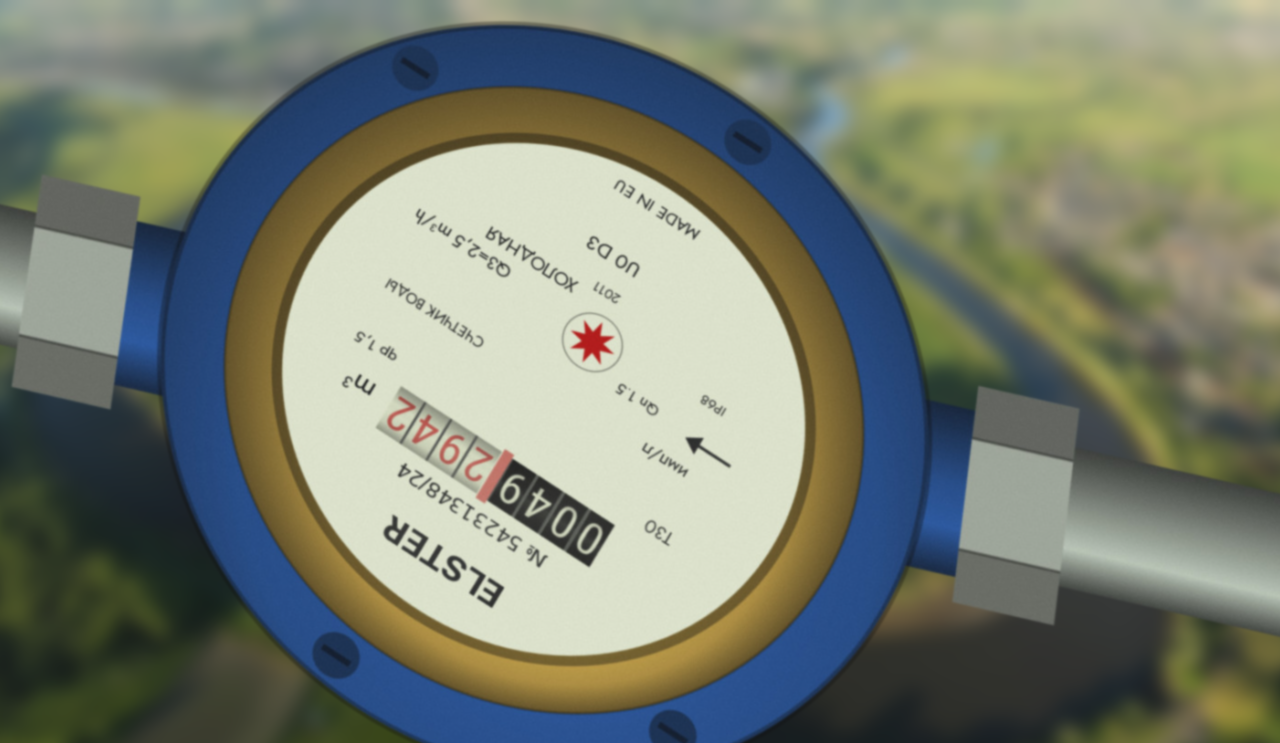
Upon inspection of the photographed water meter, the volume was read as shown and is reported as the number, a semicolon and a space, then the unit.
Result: 49.2942; m³
